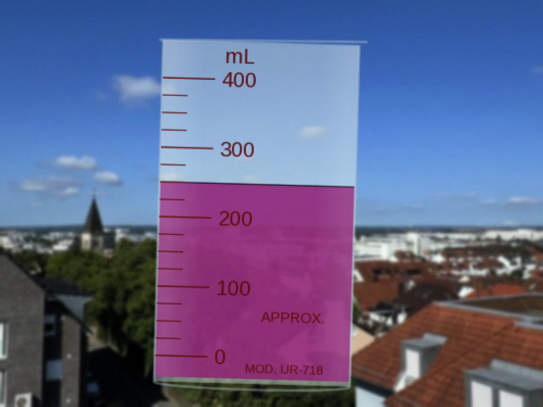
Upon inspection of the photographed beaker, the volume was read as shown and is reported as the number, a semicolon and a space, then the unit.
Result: 250; mL
